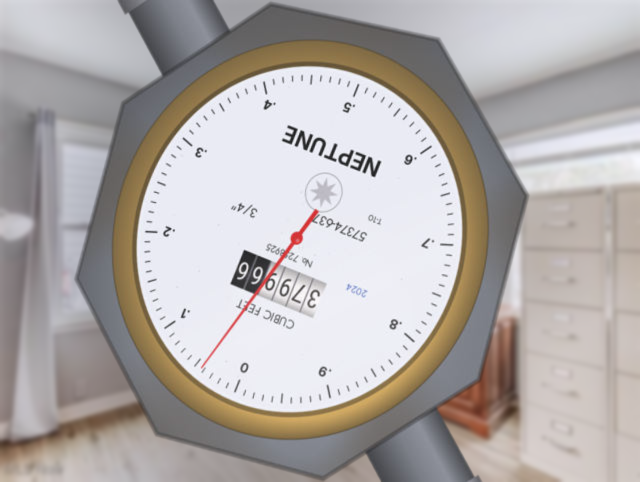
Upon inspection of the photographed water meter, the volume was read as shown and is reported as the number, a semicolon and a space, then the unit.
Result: 379966.04; ft³
